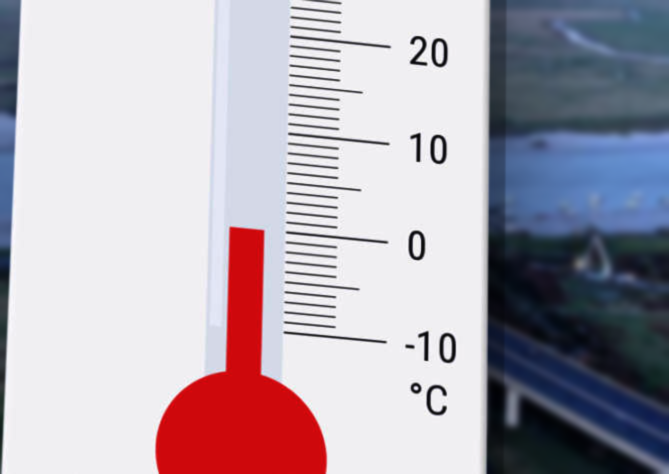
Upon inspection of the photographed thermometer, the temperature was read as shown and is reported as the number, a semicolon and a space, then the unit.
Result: 0; °C
